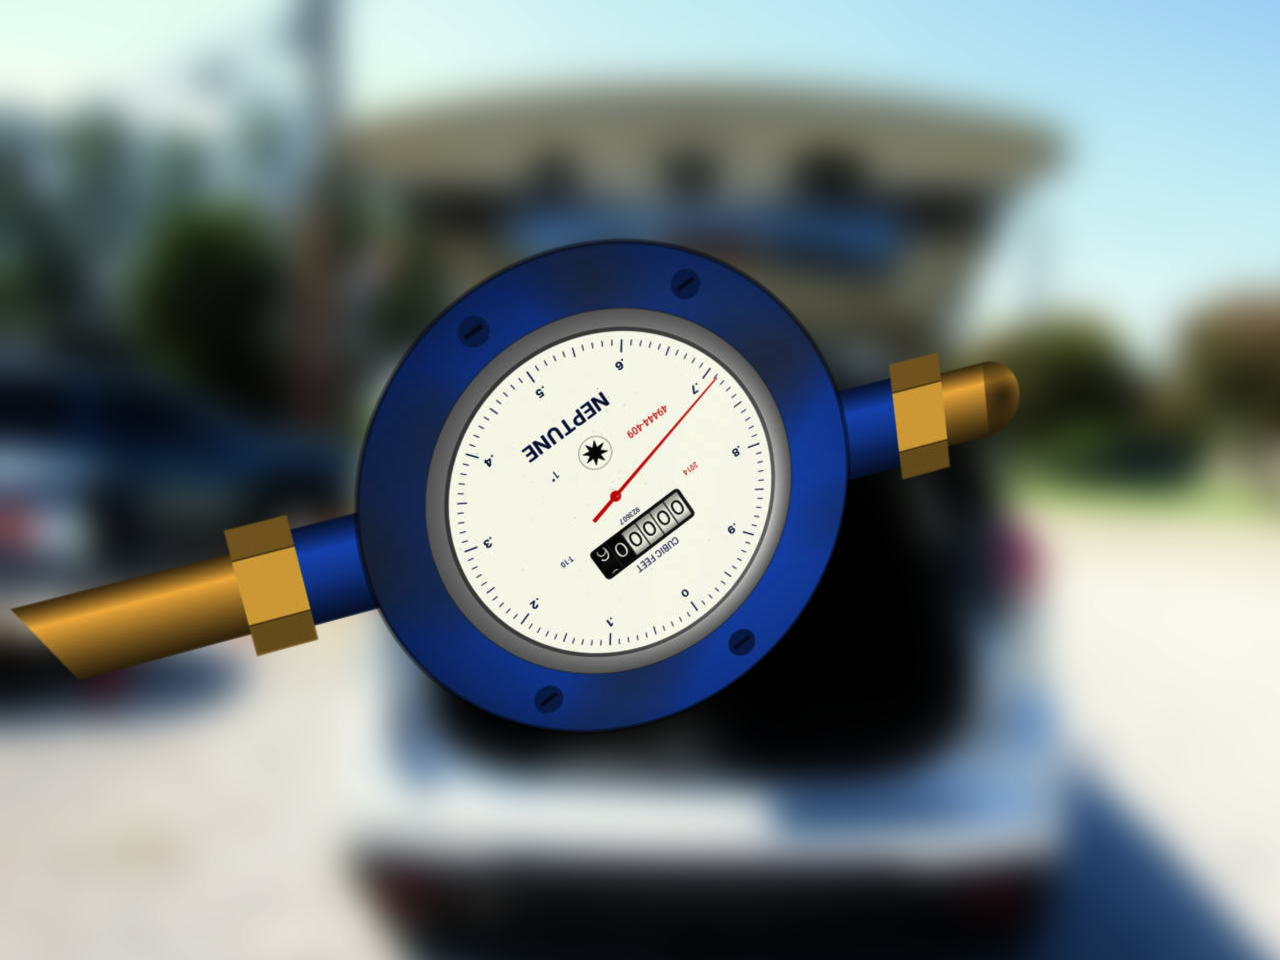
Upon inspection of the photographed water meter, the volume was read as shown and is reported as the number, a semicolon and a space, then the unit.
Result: 5.71; ft³
